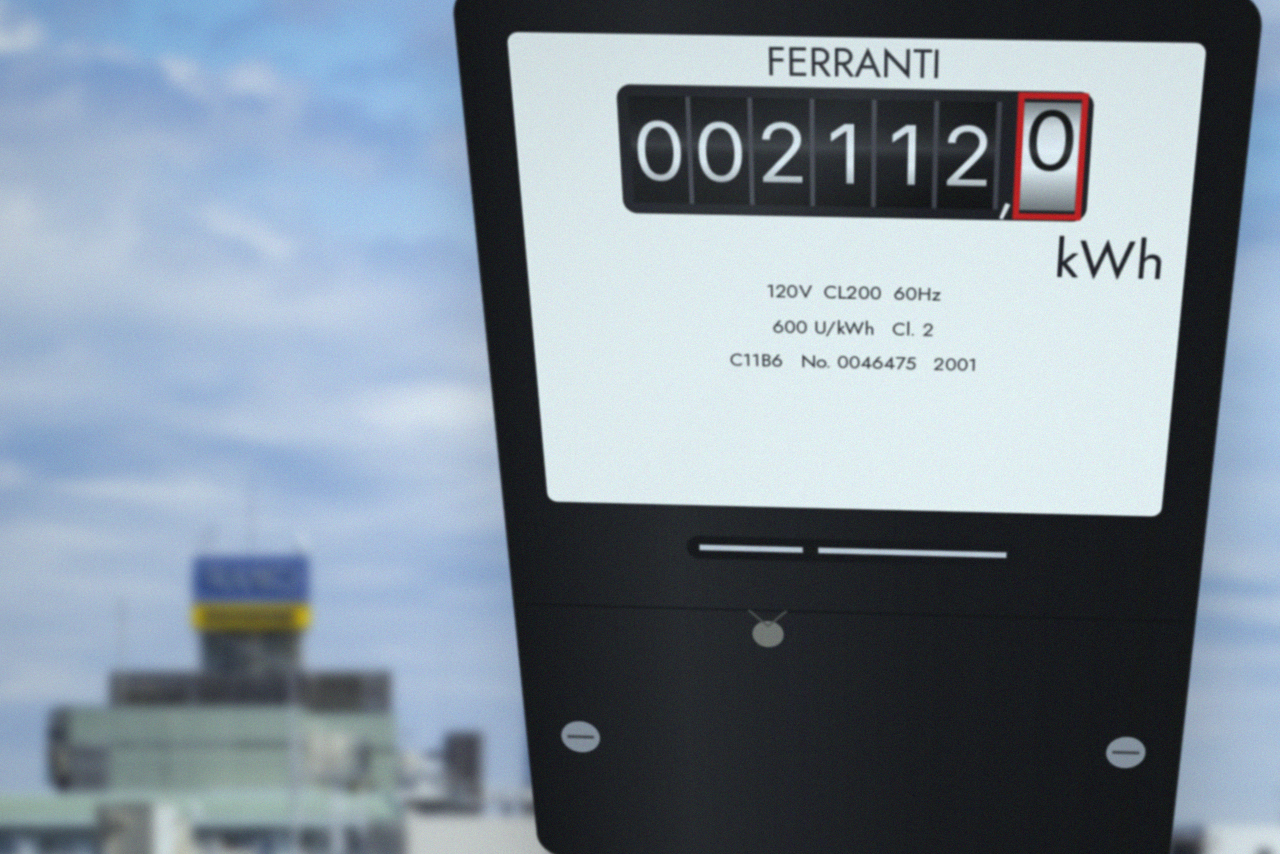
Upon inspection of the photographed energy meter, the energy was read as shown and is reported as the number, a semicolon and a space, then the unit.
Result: 2112.0; kWh
